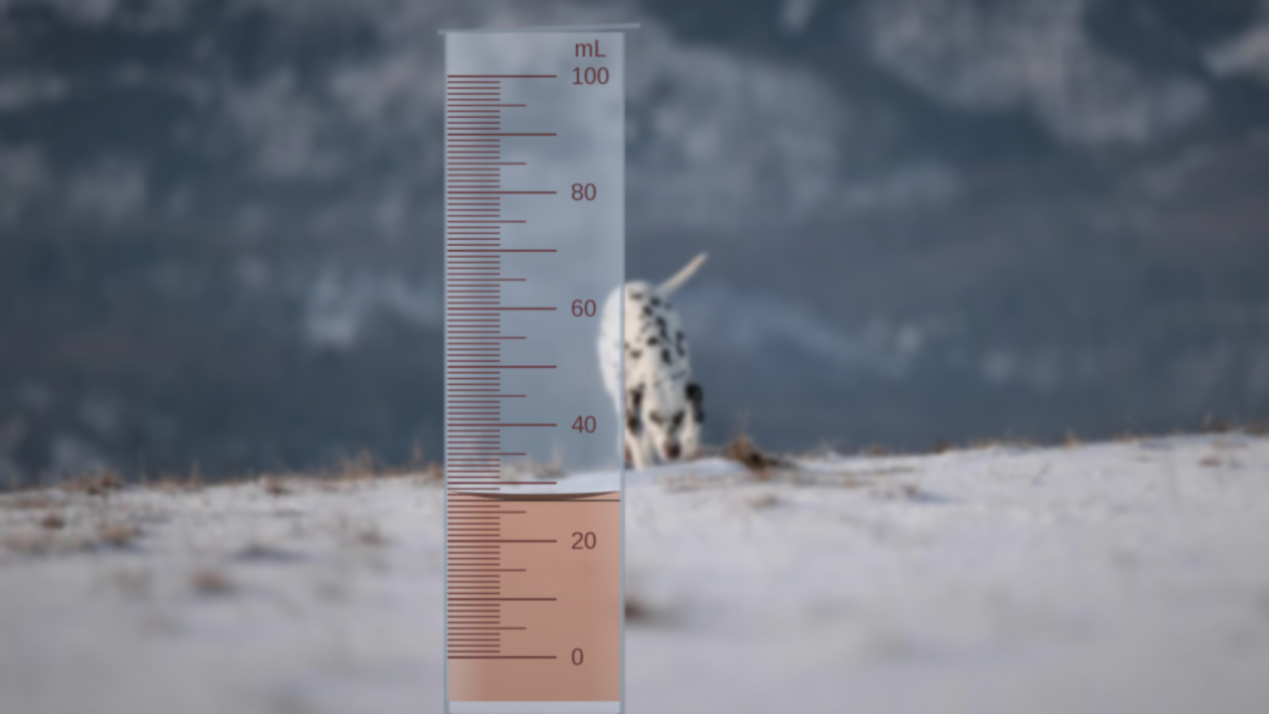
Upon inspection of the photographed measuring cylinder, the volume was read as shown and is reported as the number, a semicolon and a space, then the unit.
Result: 27; mL
